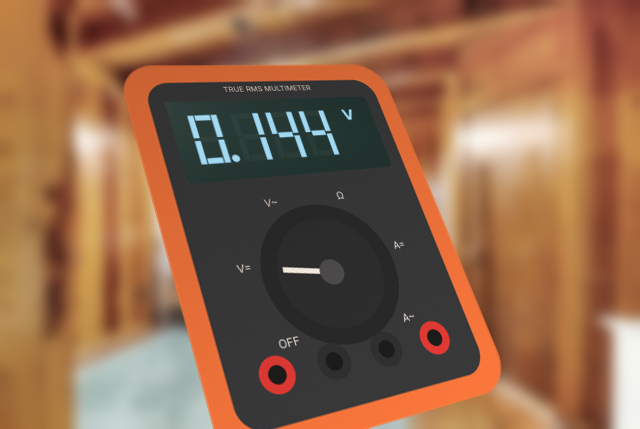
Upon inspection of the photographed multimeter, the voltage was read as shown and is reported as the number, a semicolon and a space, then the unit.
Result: 0.144; V
